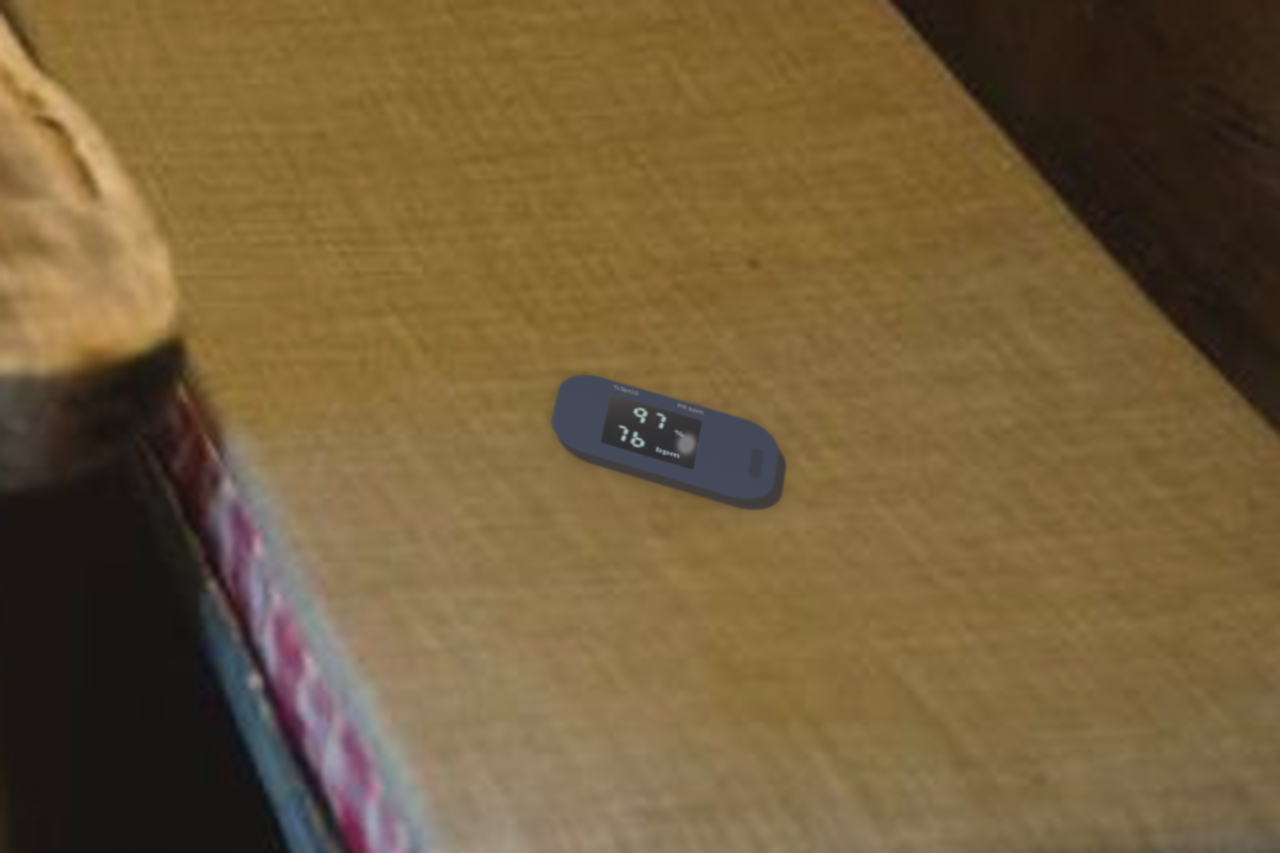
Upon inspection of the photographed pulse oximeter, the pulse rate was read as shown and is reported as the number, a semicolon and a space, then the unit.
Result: 76; bpm
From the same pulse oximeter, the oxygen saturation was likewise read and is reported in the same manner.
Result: 97; %
